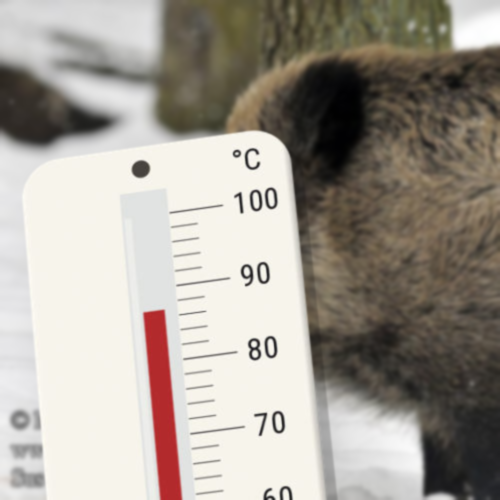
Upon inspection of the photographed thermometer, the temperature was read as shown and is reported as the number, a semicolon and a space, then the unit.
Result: 87; °C
